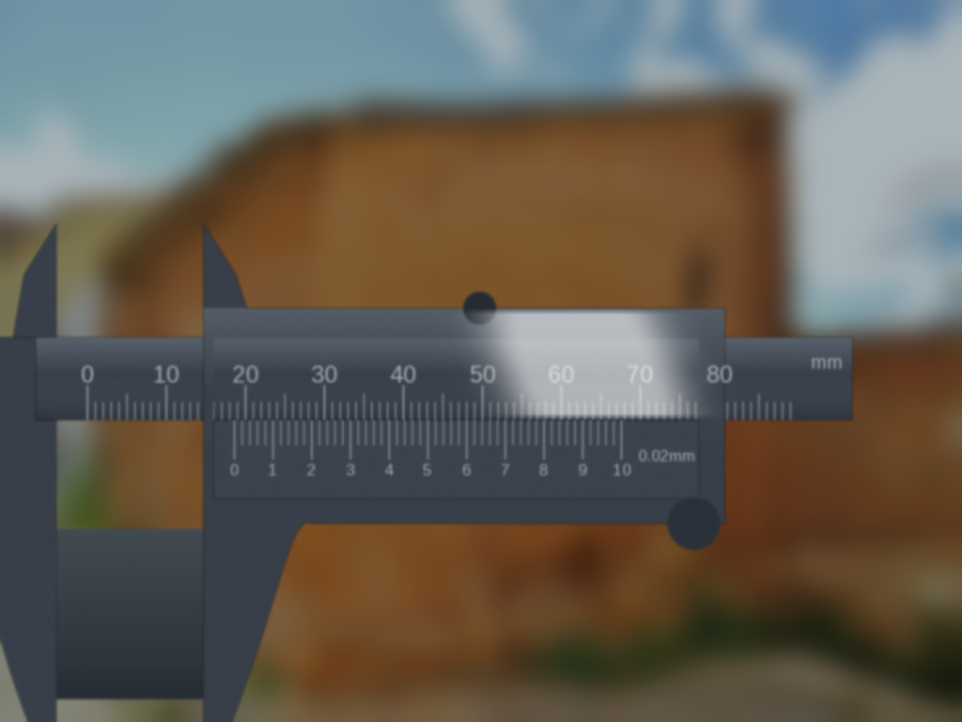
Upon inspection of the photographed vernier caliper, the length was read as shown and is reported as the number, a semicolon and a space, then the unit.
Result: 18.6; mm
